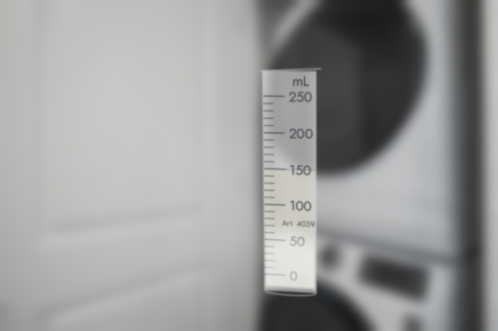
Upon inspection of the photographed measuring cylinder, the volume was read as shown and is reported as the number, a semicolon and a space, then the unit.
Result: 150; mL
